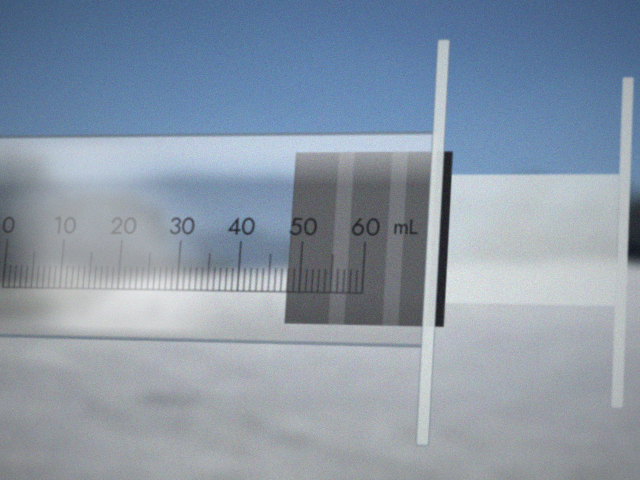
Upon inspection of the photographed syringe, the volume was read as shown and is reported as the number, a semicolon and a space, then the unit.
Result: 48; mL
